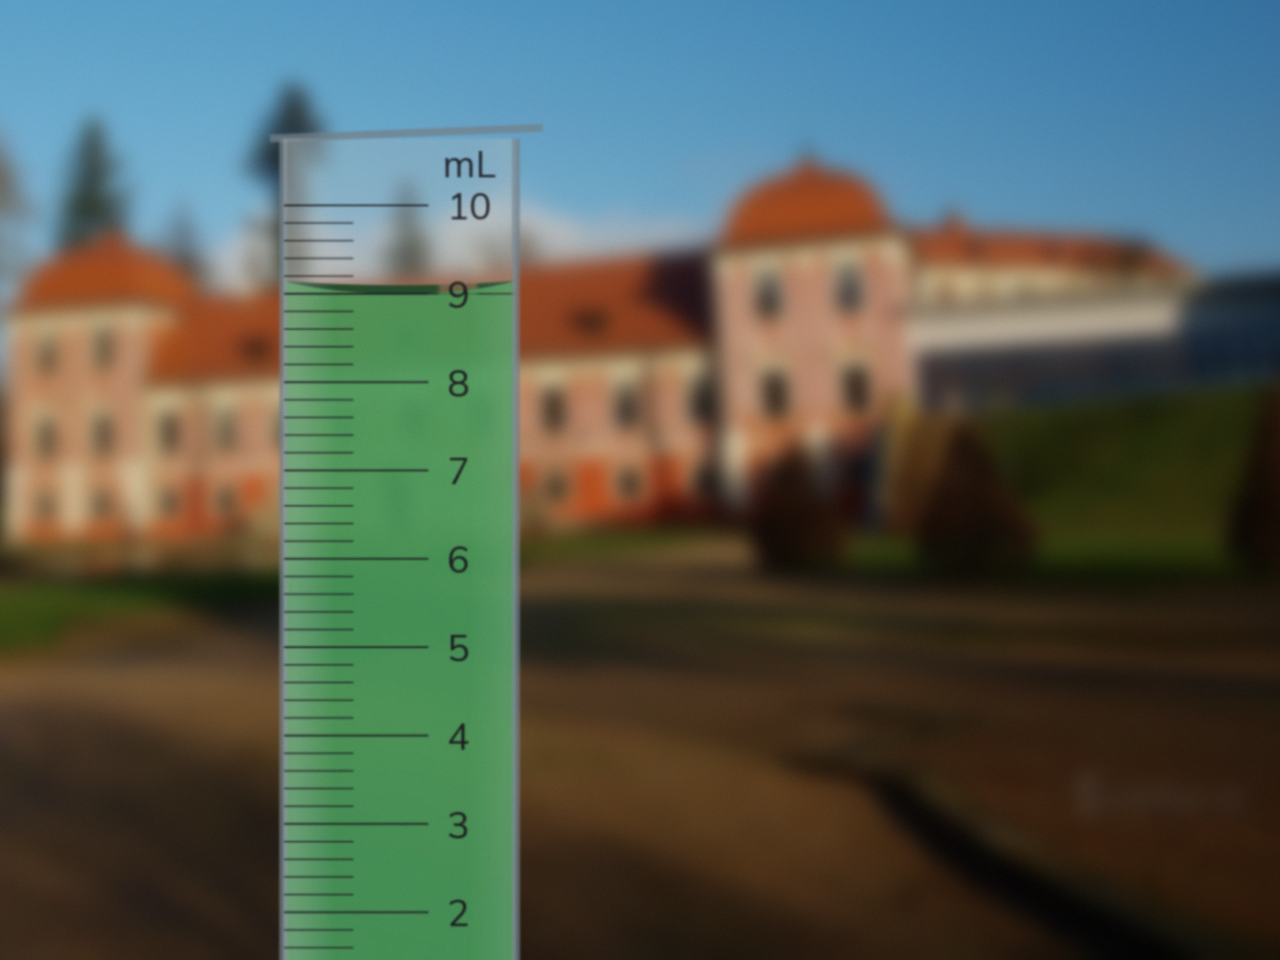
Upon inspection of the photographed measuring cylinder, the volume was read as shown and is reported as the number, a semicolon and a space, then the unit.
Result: 9; mL
